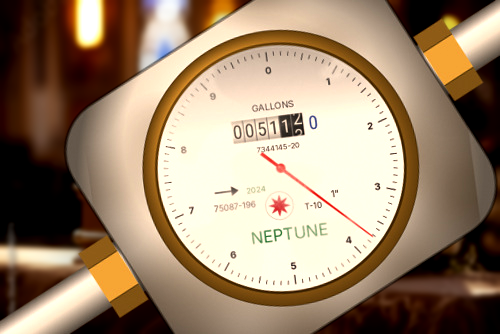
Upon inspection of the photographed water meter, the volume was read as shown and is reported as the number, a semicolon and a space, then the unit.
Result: 51123.7; gal
